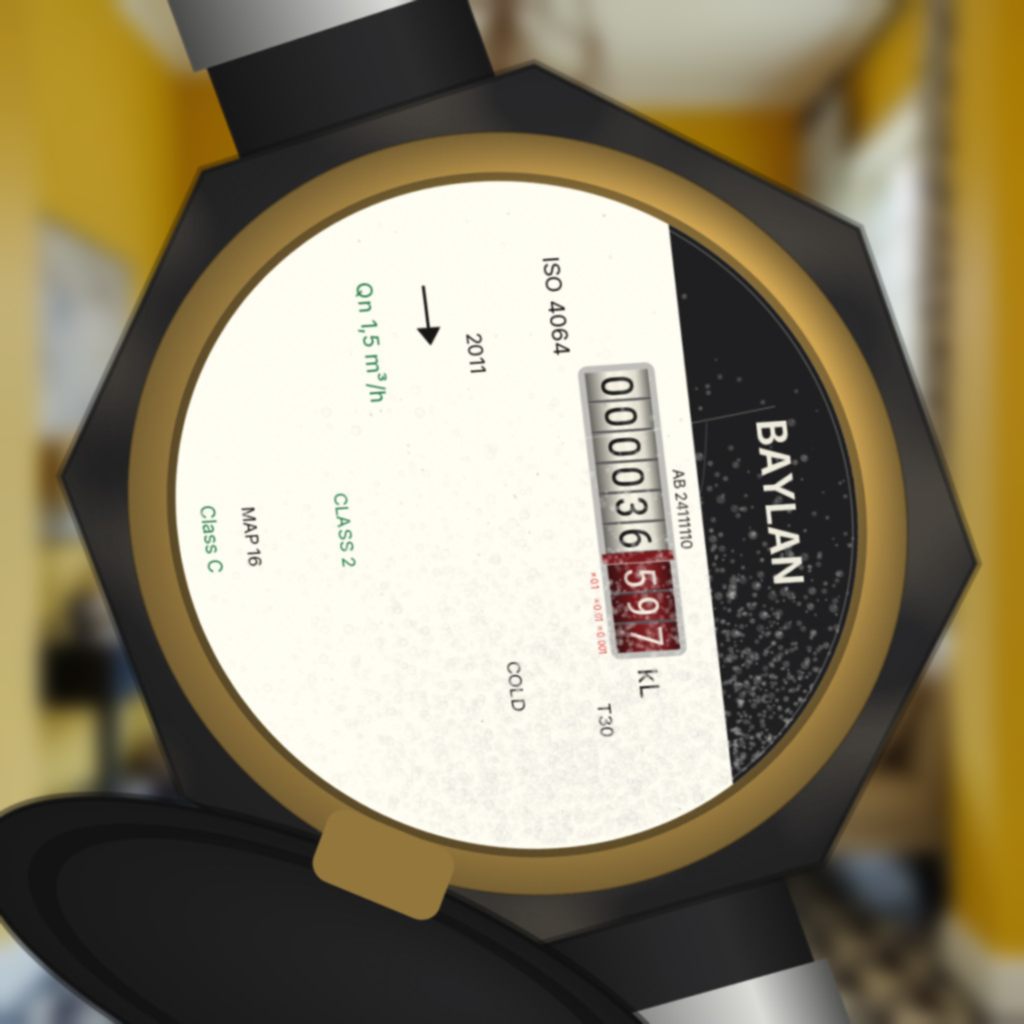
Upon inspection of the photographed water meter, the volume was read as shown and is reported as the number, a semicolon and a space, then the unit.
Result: 36.597; kL
